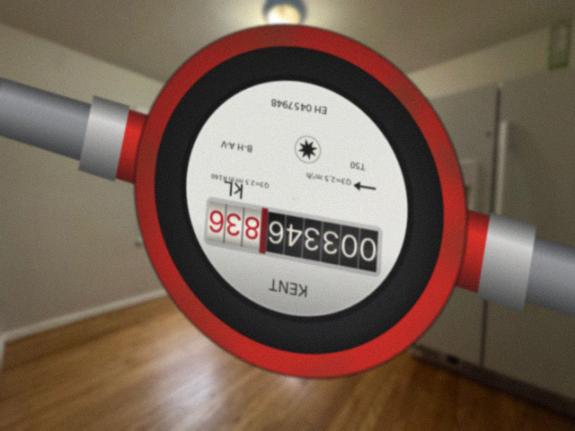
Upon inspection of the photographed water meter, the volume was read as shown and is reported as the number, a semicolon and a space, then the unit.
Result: 3346.836; kL
